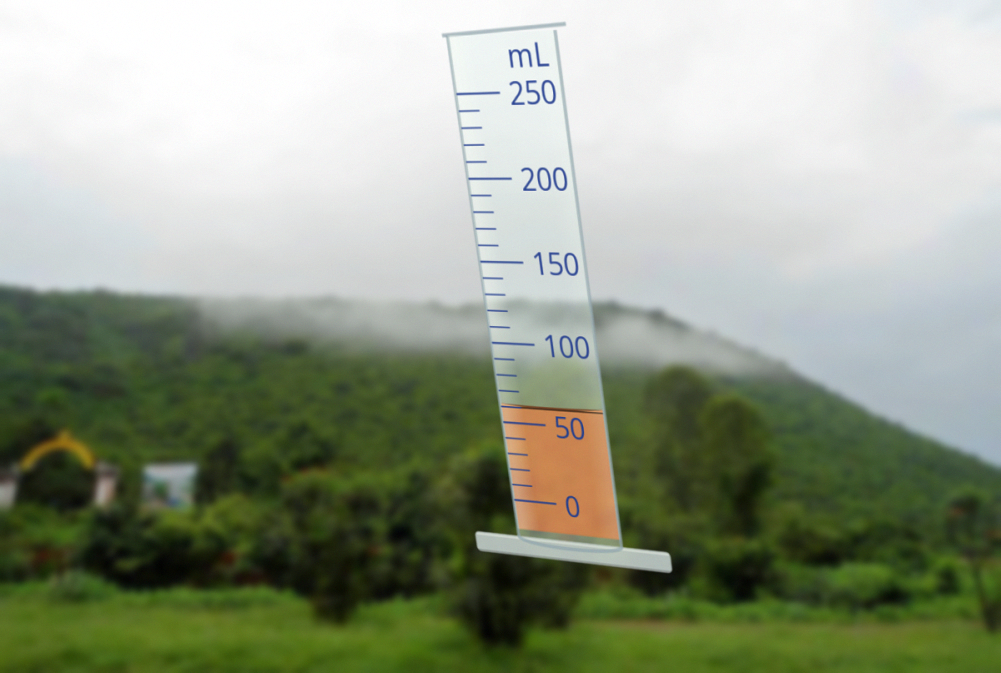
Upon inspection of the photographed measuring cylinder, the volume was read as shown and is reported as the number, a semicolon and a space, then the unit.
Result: 60; mL
